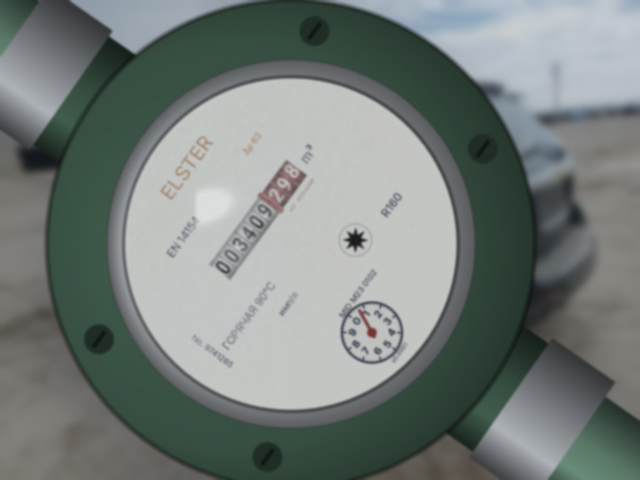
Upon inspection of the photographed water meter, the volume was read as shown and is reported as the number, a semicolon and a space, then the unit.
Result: 3409.2980; m³
